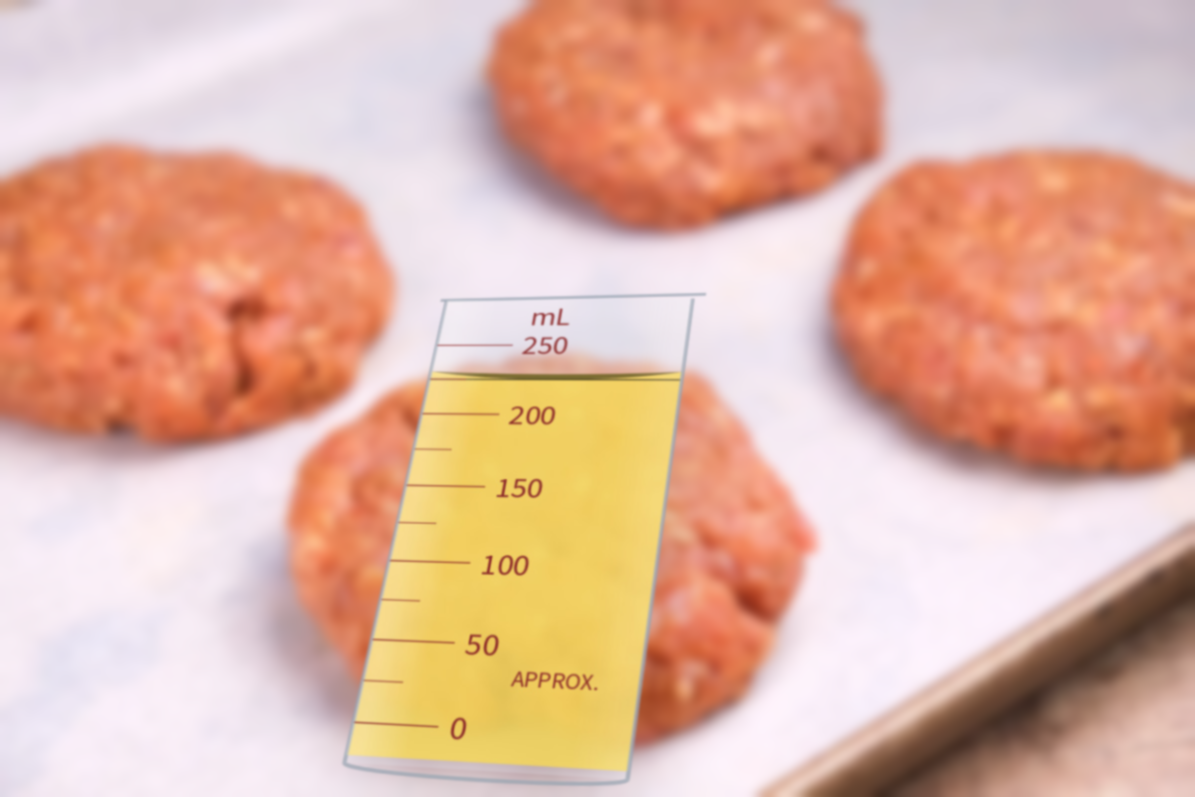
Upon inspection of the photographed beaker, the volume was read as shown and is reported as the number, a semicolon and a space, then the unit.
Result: 225; mL
